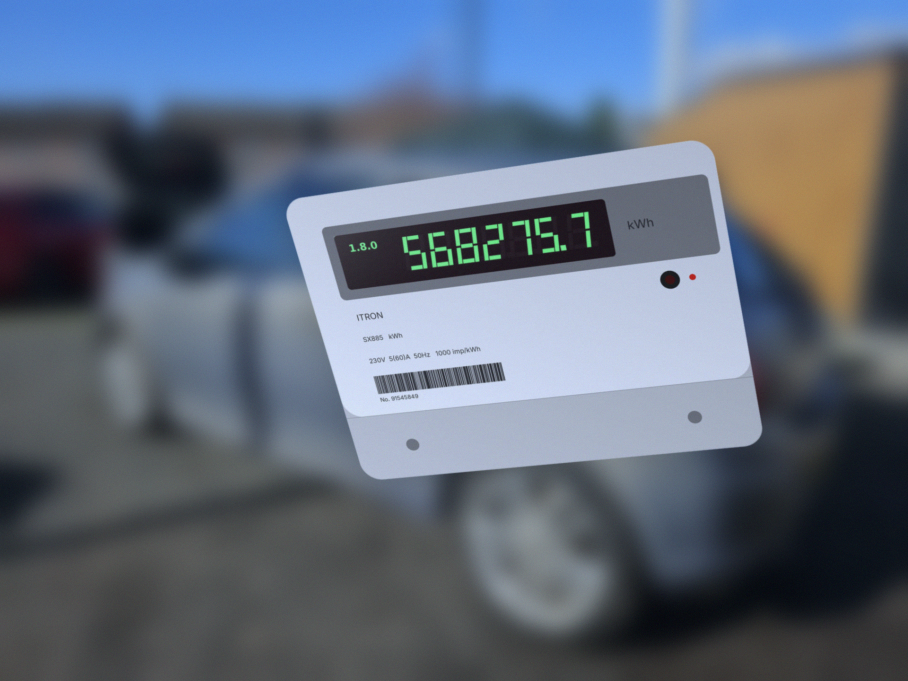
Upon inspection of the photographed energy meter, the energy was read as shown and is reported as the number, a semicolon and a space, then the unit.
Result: 568275.7; kWh
